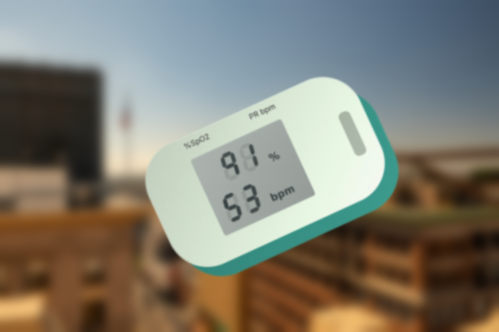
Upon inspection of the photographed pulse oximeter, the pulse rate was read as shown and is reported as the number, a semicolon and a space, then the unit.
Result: 53; bpm
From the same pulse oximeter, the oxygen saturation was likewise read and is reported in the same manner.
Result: 91; %
